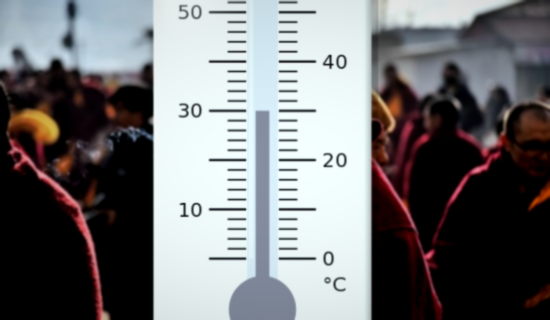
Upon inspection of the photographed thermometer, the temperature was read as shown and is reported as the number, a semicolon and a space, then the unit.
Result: 30; °C
